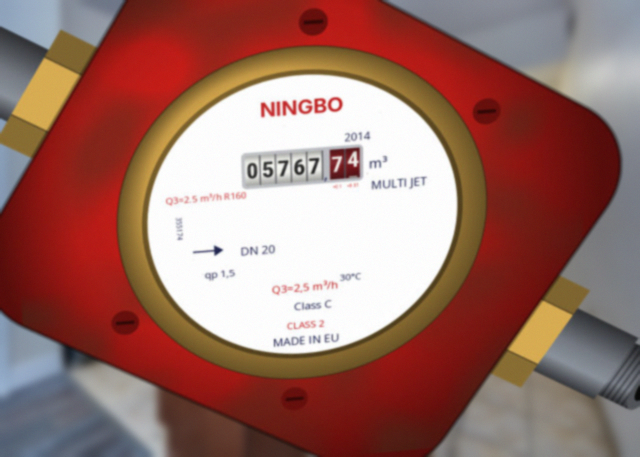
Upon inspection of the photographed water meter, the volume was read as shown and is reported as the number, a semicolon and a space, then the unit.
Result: 5767.74; m³
